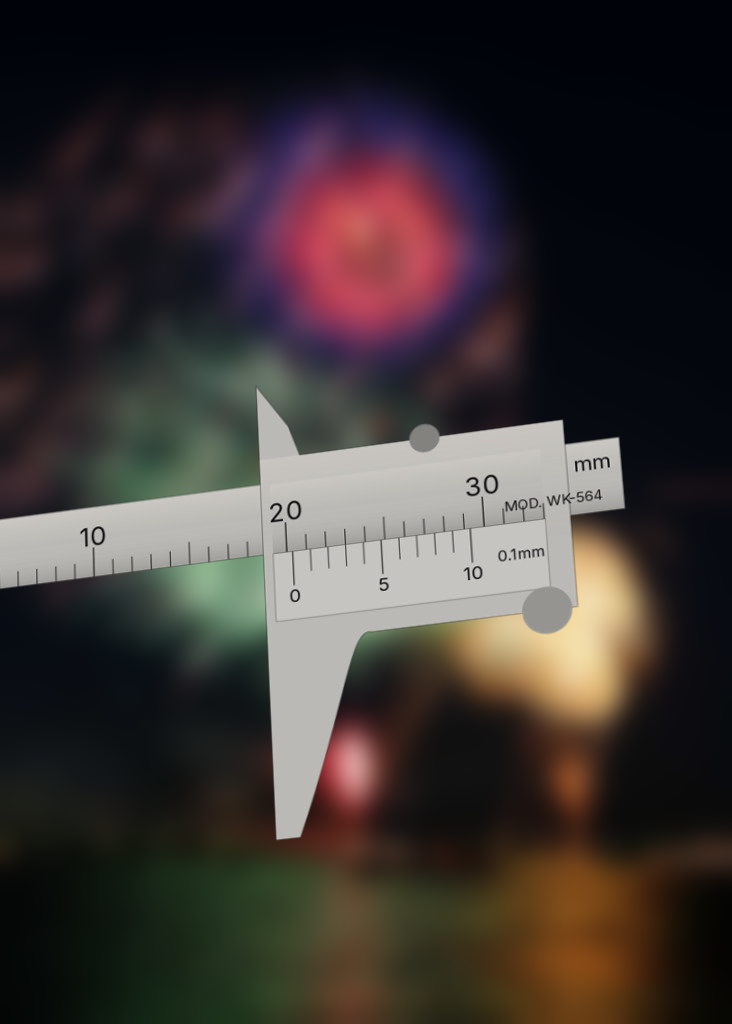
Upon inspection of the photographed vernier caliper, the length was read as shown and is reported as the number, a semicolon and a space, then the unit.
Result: 20.3; mm
